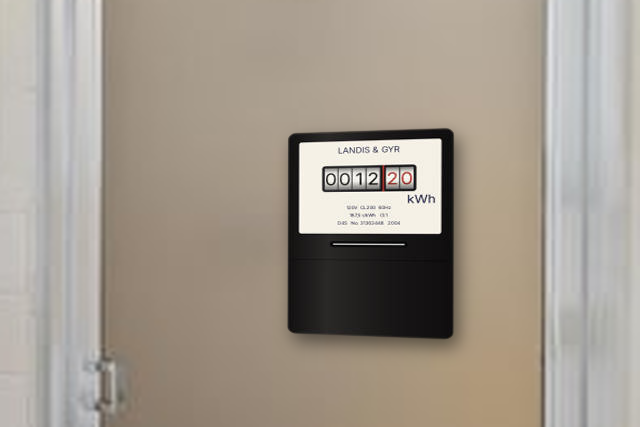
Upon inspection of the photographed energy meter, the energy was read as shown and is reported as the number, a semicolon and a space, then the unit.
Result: 12.20; kWh
